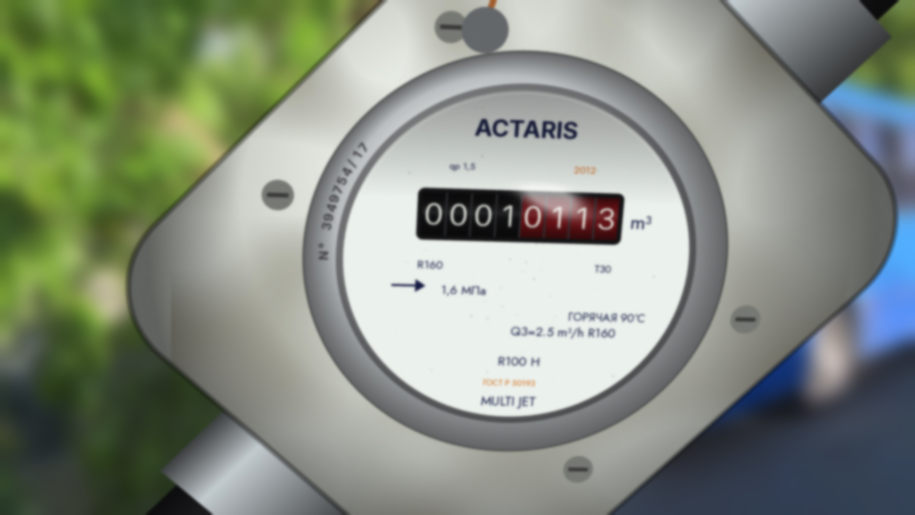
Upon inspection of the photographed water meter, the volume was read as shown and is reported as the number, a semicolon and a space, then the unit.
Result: 1.0113; m³
